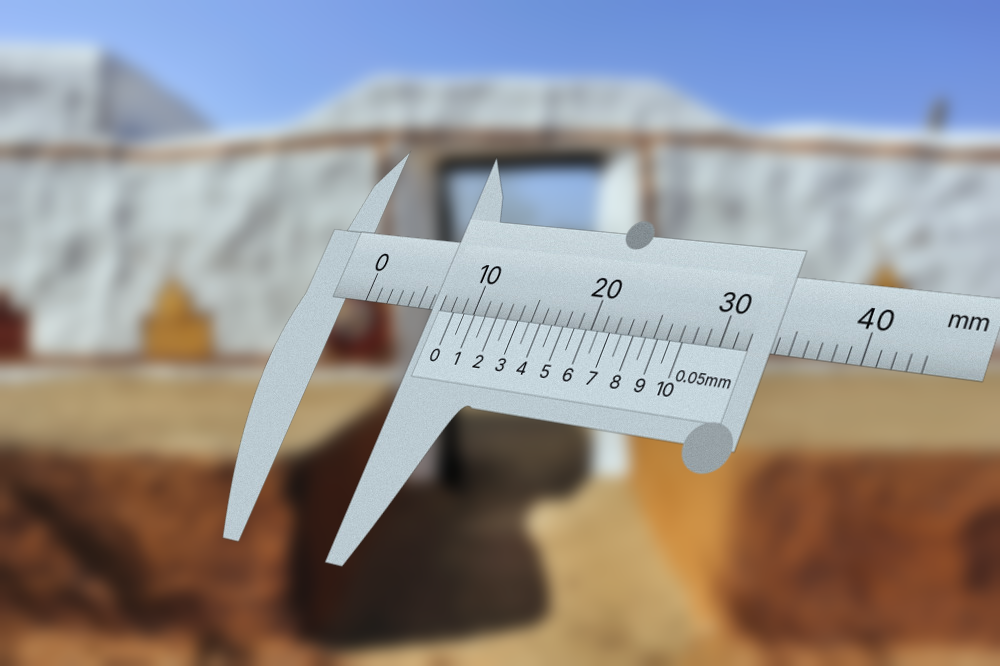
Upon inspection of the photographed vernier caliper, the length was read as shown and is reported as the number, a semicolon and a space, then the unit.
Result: 8.2; mm
